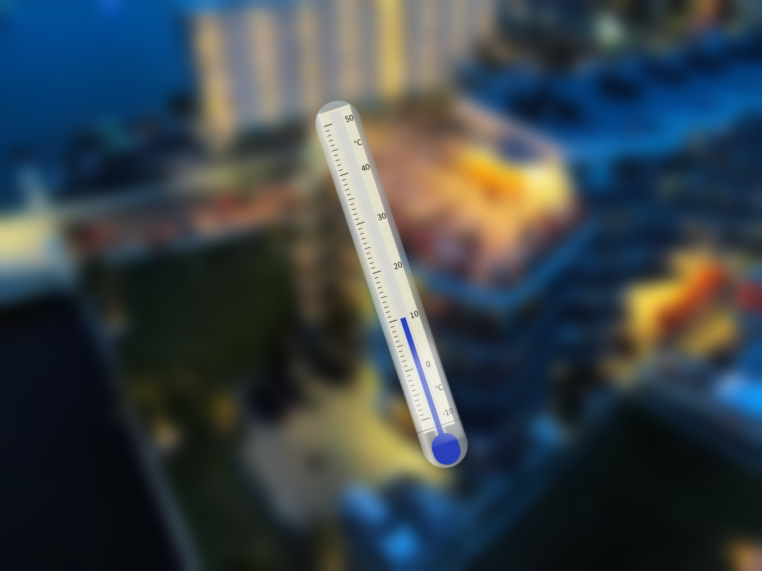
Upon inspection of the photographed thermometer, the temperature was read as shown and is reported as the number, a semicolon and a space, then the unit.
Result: 10; °C
